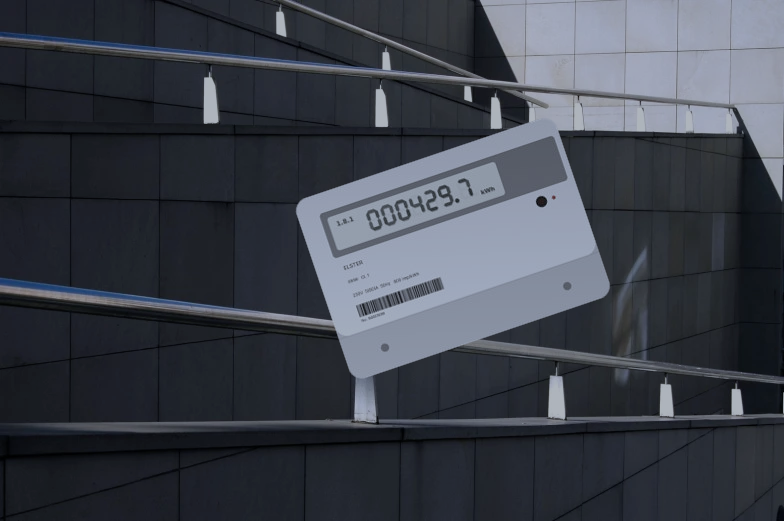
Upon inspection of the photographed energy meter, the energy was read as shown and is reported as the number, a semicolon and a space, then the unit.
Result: 429.7; kWh
